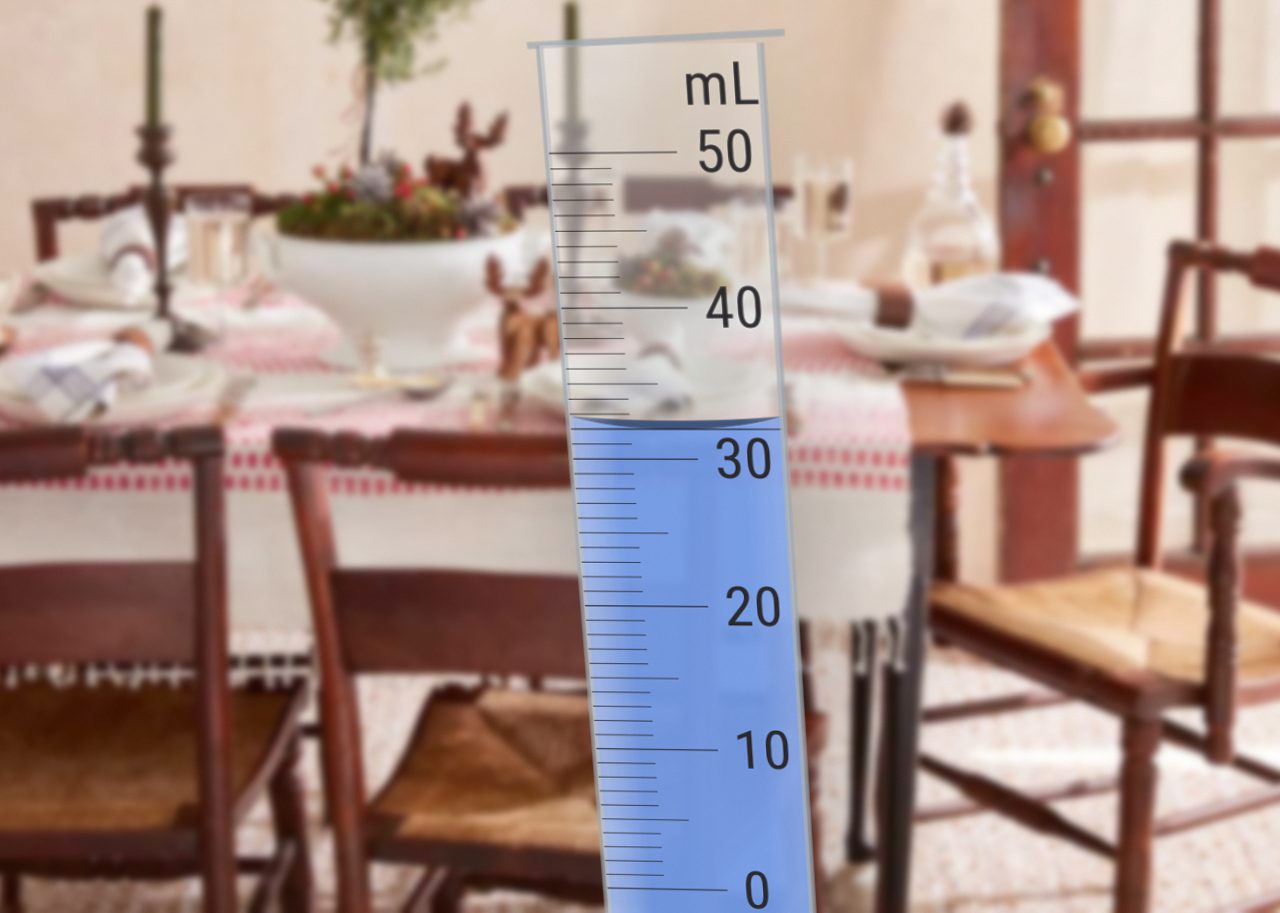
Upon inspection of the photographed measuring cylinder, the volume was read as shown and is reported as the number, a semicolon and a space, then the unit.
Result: 32; mL
